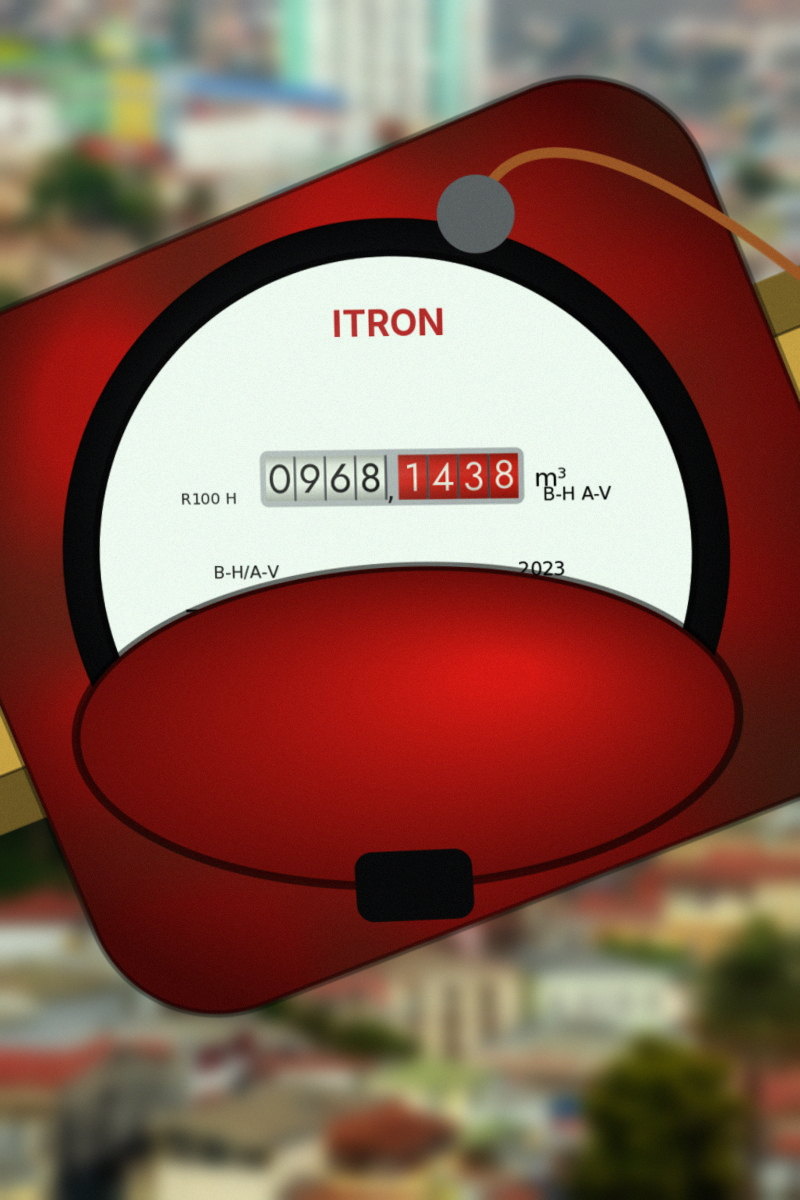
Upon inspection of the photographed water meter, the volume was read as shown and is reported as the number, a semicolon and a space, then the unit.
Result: 968.1438; m³
